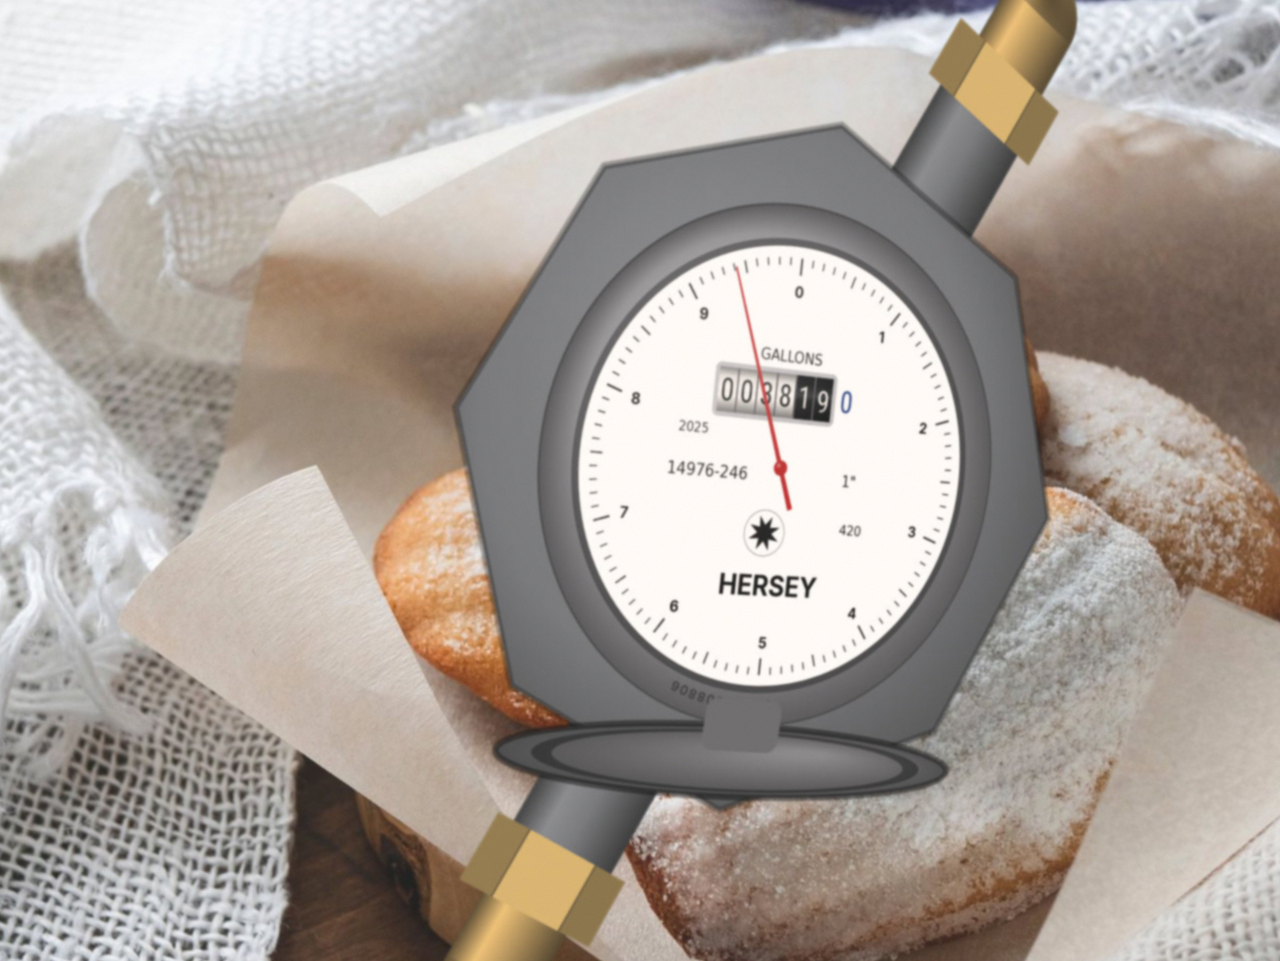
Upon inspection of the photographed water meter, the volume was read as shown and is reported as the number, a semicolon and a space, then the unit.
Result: 38189.4; gal
